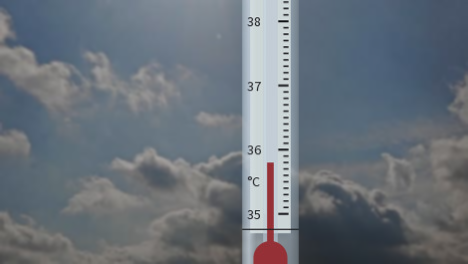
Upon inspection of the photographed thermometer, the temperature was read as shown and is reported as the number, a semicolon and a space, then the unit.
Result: 35.8; °C
